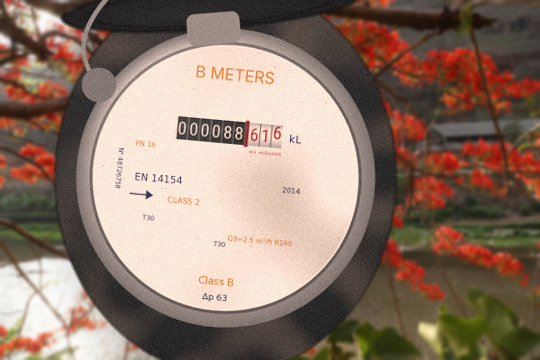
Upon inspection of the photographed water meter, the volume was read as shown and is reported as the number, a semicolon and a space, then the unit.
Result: 88.616; kL
